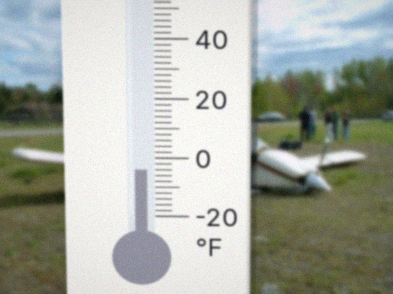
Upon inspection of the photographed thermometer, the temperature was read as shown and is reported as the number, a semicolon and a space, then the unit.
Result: -4; °F
